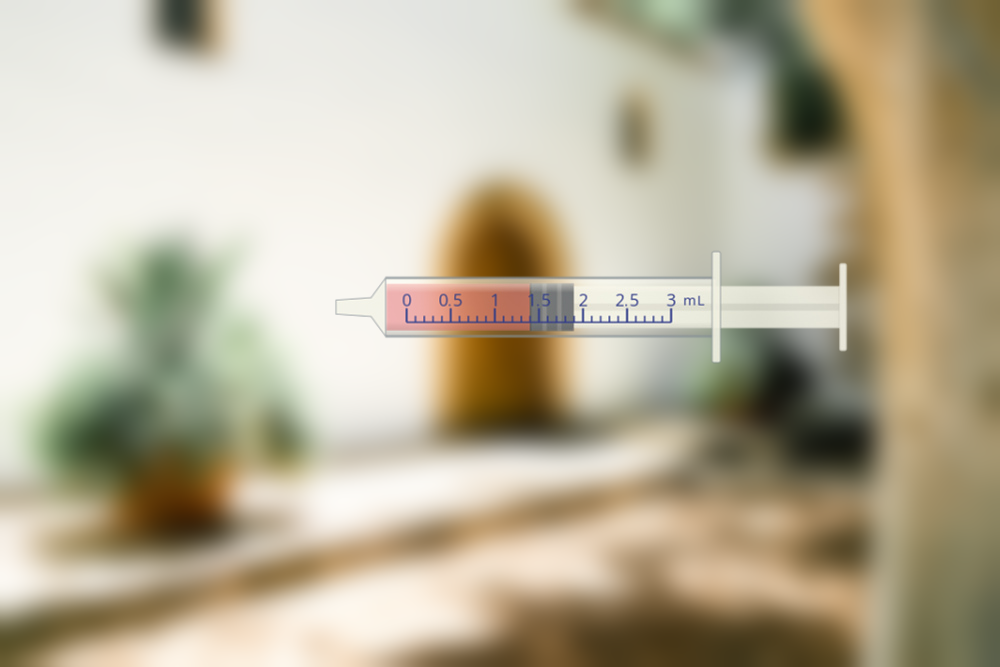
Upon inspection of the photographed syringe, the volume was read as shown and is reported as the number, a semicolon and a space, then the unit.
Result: 1.4; mL
